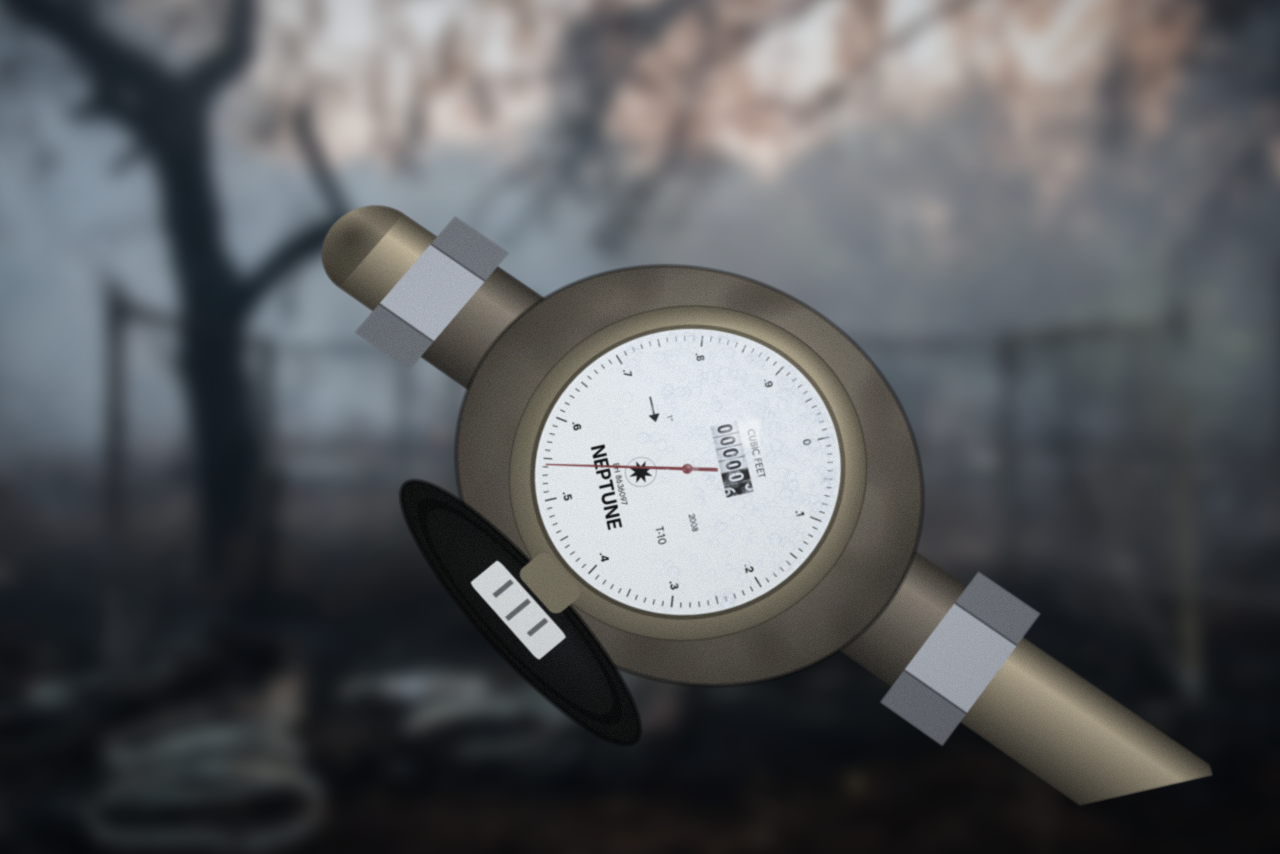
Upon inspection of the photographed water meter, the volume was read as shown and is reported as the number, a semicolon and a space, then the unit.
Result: 5.54; ft³
